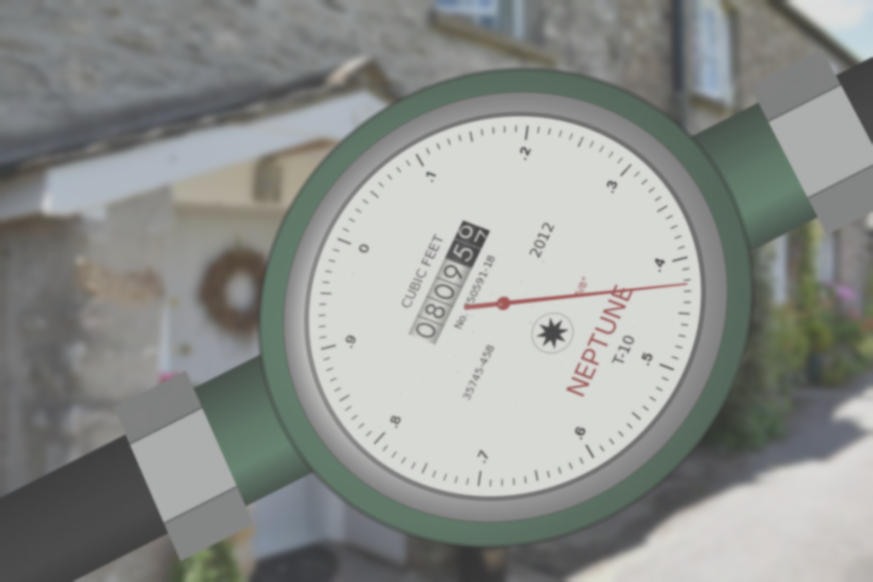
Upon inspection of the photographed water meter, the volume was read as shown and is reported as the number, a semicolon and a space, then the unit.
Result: 80956.42; ft³
